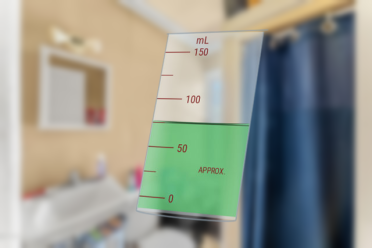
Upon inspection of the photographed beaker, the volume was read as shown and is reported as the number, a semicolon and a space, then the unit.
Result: 75; mL
